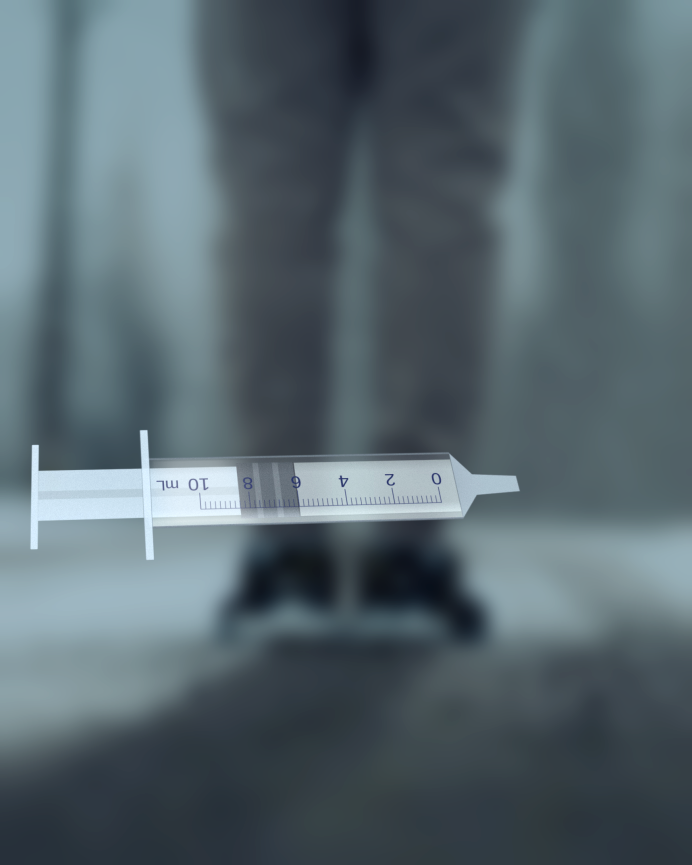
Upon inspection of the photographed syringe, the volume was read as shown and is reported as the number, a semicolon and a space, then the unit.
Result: 6; mL
